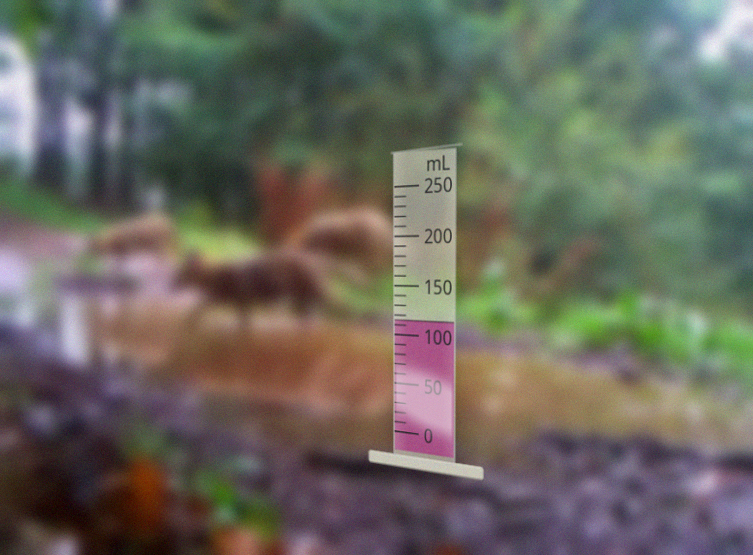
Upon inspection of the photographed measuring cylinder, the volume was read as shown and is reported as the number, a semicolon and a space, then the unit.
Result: 115; mL
